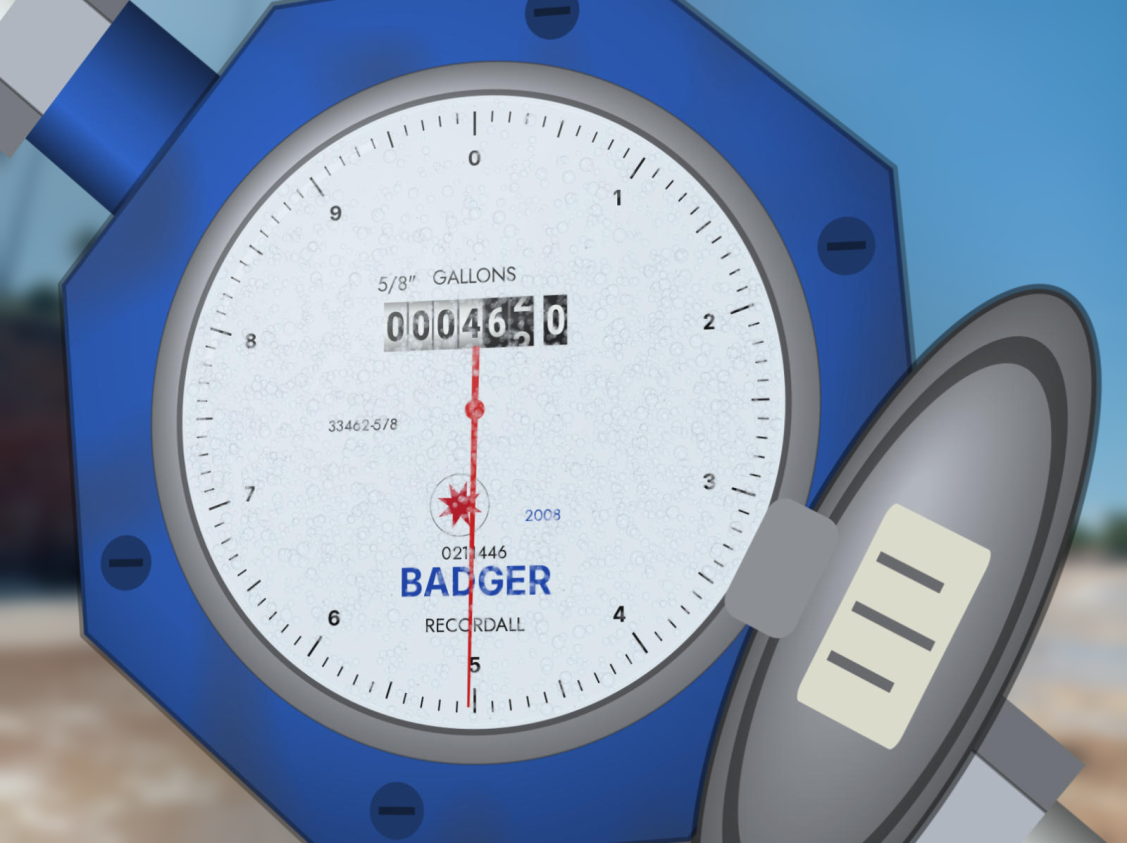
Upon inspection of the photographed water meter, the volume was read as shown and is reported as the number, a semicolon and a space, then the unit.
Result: 4625.0; gal
